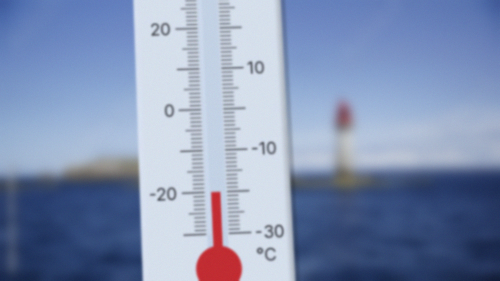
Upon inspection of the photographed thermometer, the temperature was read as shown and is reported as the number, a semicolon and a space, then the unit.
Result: -20; °C
